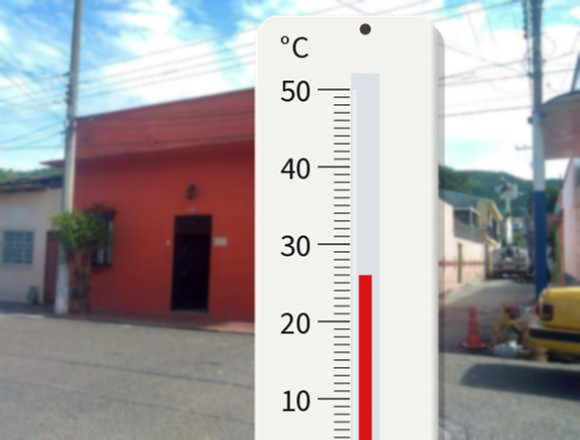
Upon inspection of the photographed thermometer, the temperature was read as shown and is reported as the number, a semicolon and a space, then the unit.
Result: 26; °C
